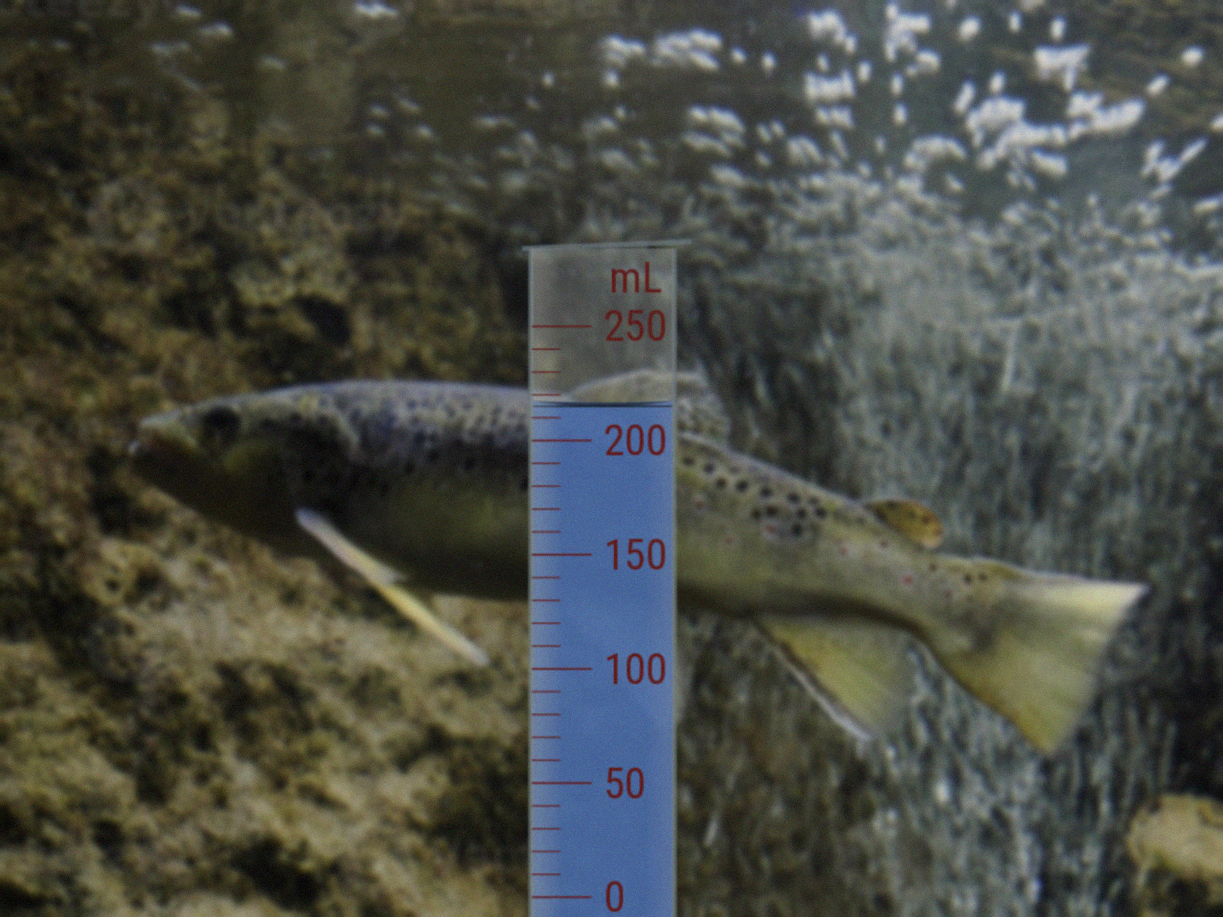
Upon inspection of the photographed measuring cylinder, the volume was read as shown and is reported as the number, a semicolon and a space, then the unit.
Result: 215; mL
